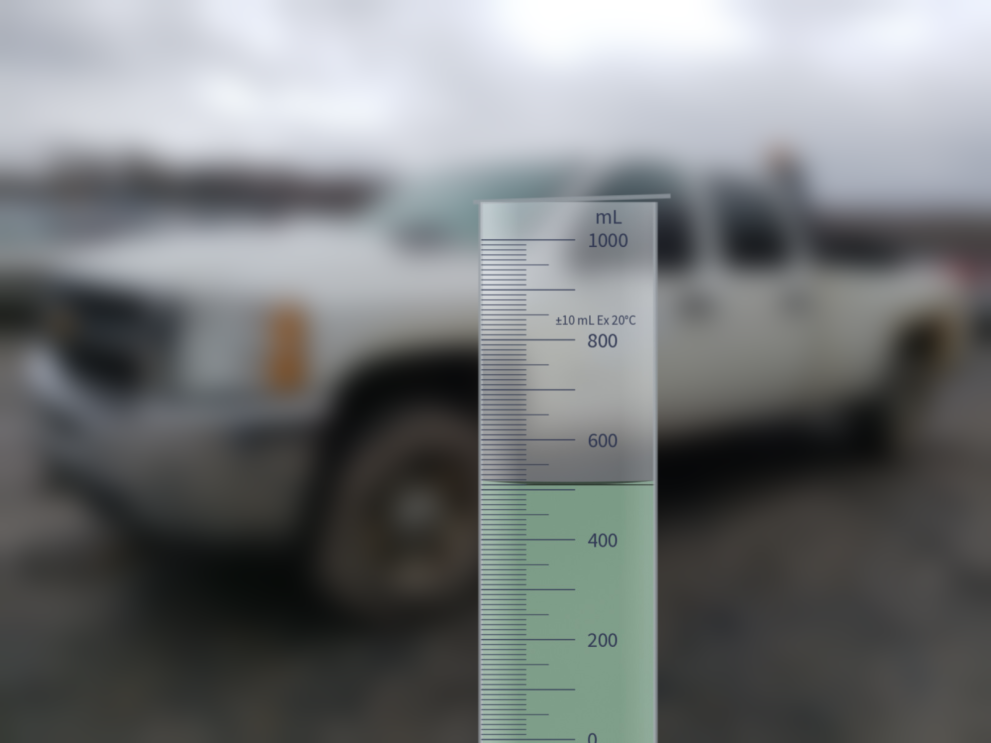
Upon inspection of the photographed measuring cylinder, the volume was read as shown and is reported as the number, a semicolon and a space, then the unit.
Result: 510; mL
